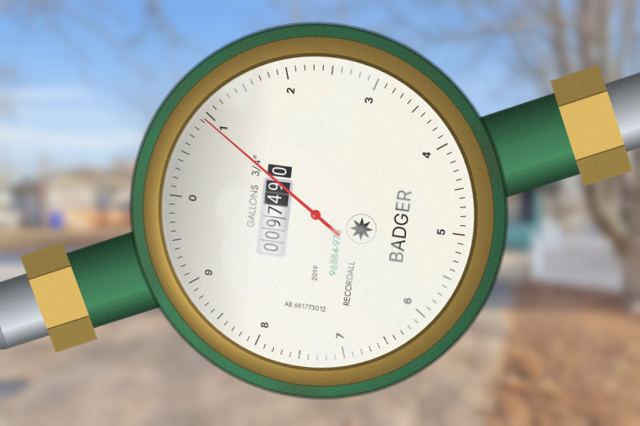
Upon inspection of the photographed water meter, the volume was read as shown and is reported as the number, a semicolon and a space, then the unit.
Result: 97490.9; gal
